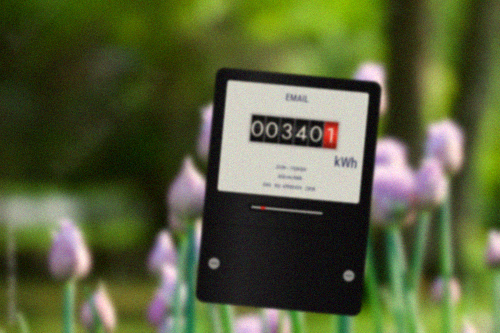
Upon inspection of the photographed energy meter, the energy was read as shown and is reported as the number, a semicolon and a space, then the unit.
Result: 340.1; kWh
